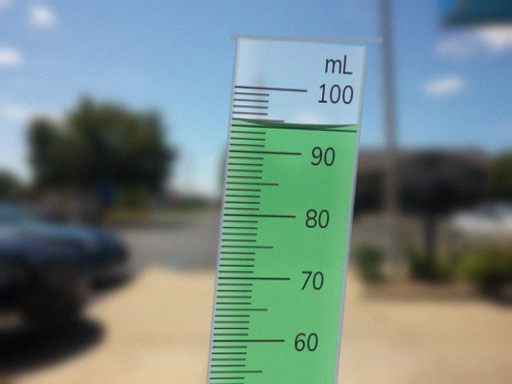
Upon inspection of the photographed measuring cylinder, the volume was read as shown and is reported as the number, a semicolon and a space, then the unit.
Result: 94; mL
